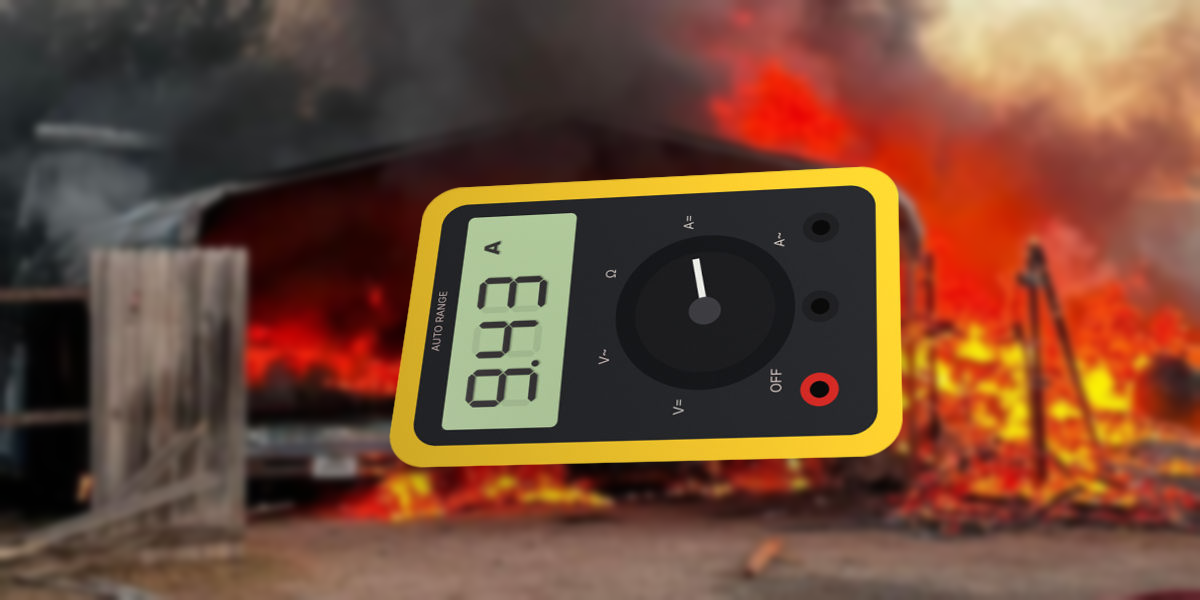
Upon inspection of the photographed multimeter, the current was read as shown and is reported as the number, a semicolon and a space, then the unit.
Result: 9.43; A
